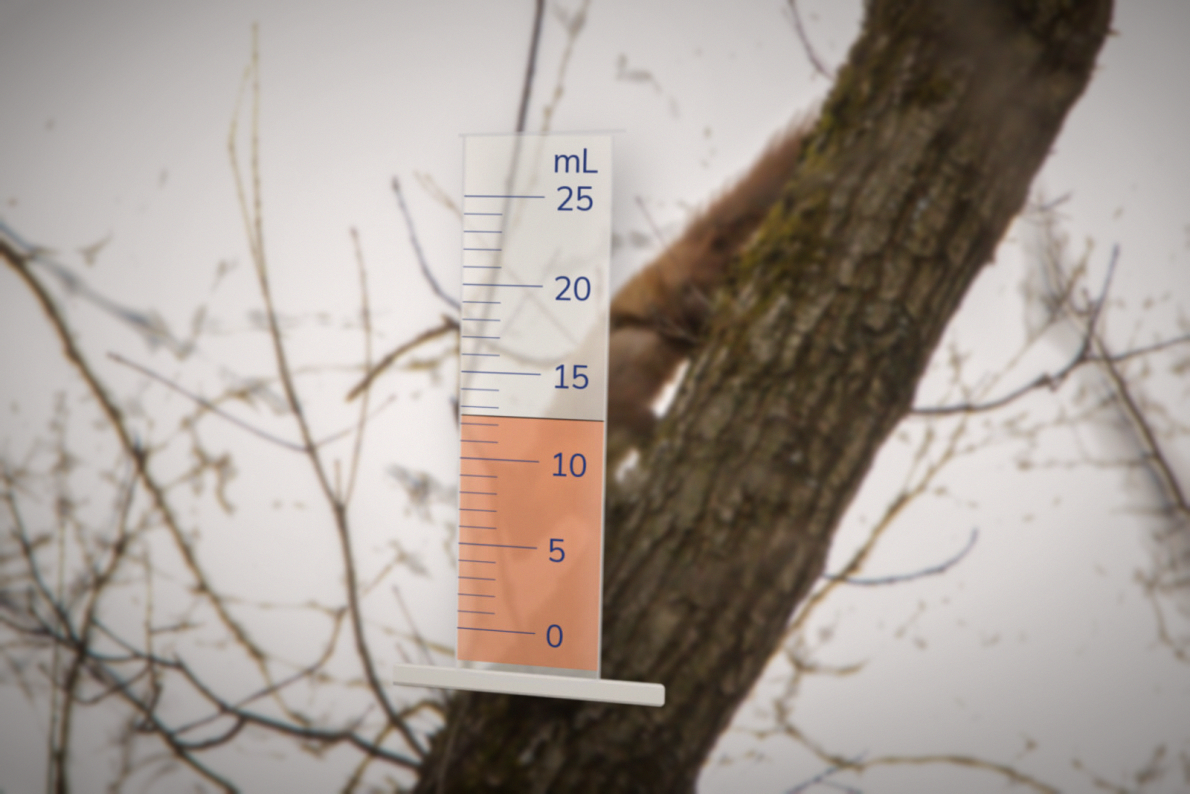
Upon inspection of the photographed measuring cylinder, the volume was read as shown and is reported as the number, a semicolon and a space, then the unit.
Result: 12.5; mL
